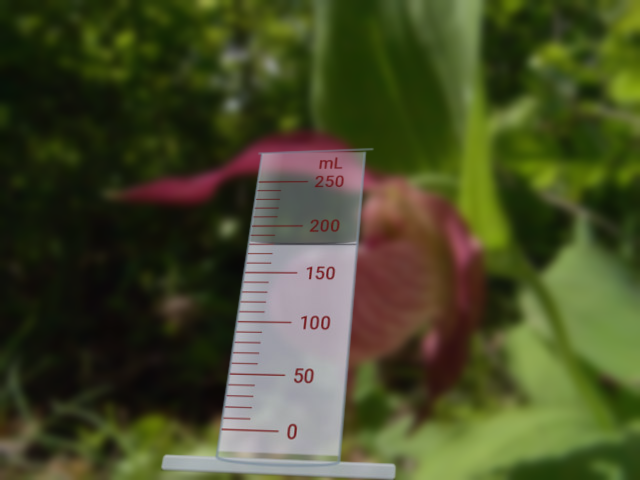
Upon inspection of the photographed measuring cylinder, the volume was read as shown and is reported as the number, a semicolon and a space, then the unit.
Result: 180; mL
